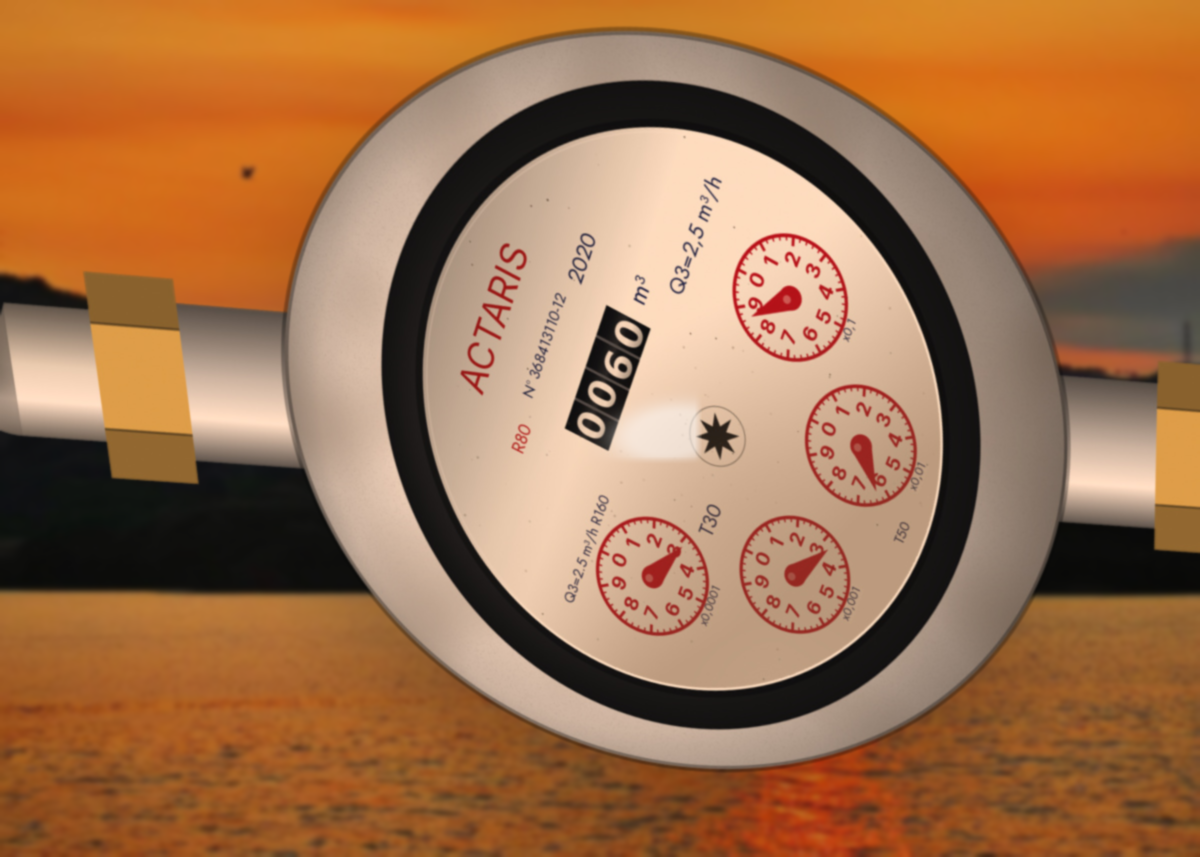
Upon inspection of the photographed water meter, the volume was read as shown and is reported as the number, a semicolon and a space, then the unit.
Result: 59.8633; m³
